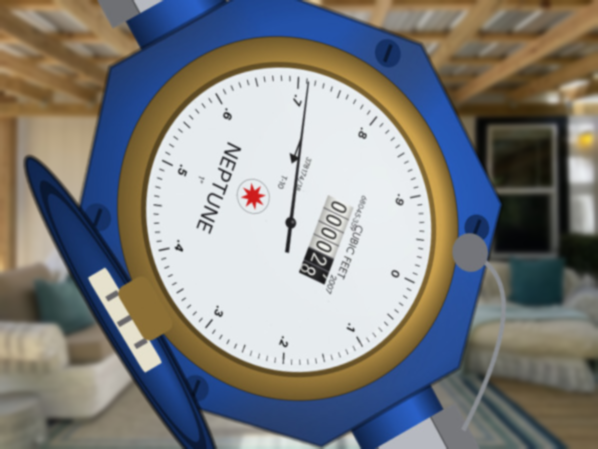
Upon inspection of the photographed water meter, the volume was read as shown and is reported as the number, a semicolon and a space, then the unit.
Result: 27.71; ft³
